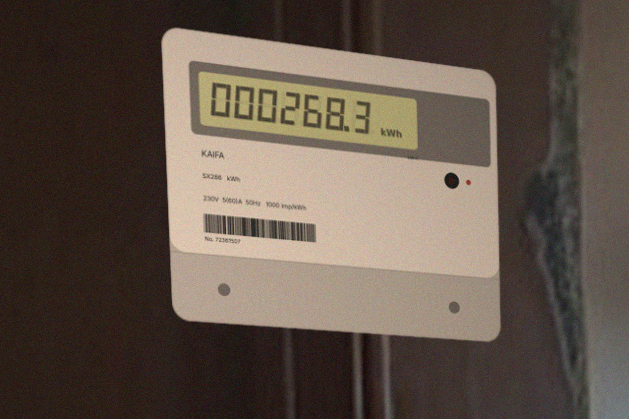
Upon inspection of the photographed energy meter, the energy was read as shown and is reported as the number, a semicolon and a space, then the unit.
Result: 268.3; kWh
